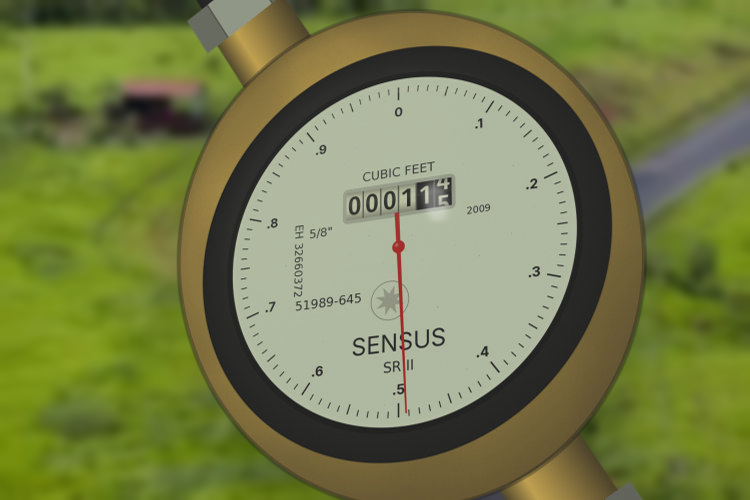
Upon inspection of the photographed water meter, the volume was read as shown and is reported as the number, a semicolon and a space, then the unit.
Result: 114.49; ft³
